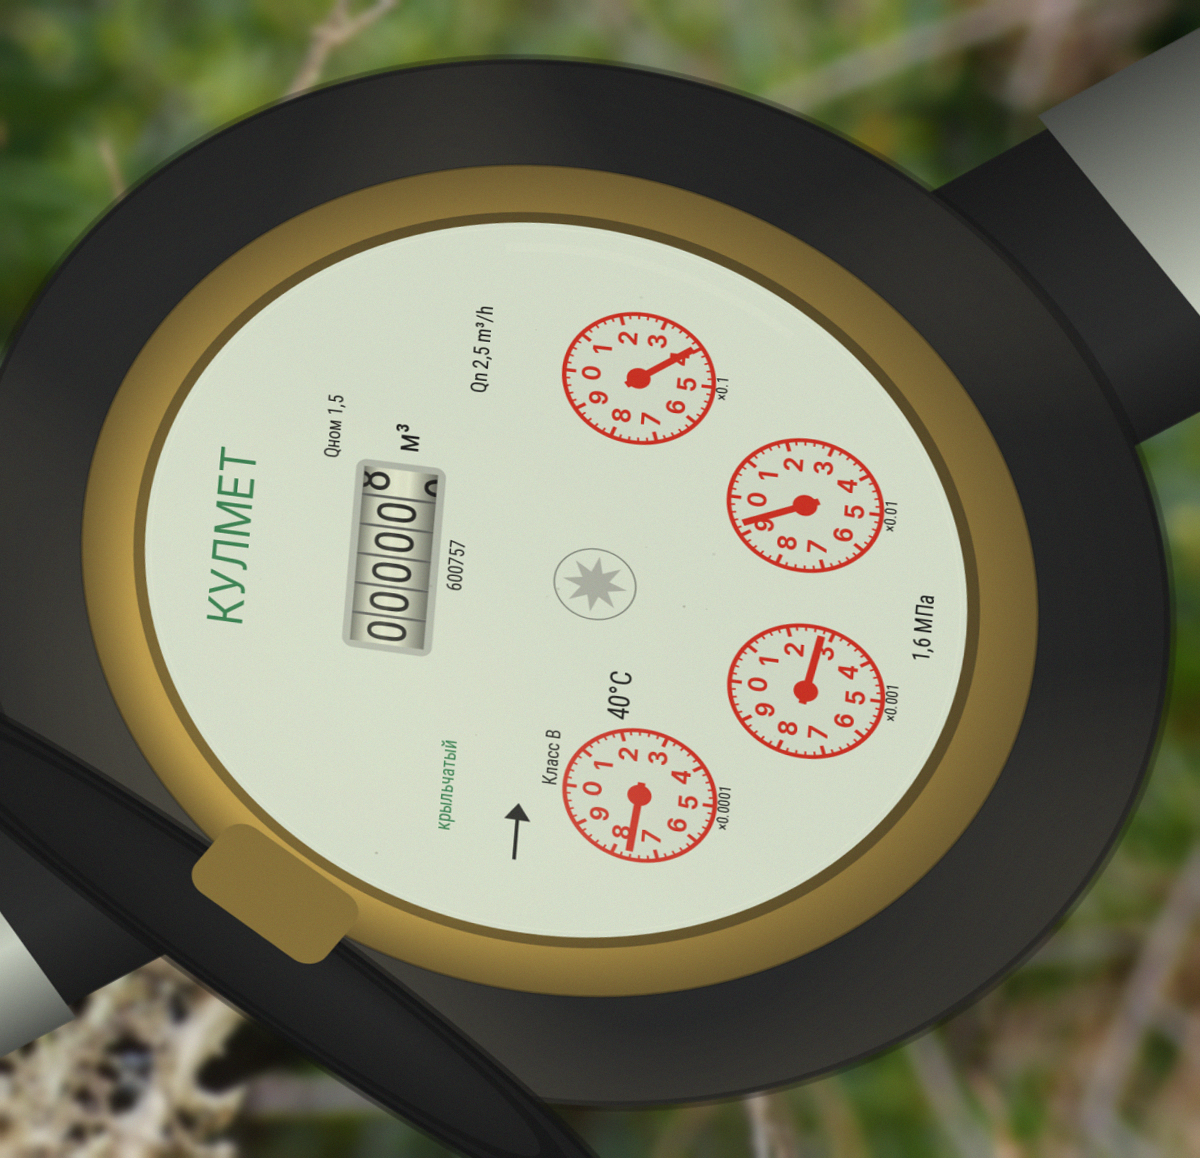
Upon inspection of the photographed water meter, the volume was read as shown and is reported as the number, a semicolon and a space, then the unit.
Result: 8.3927; m³
